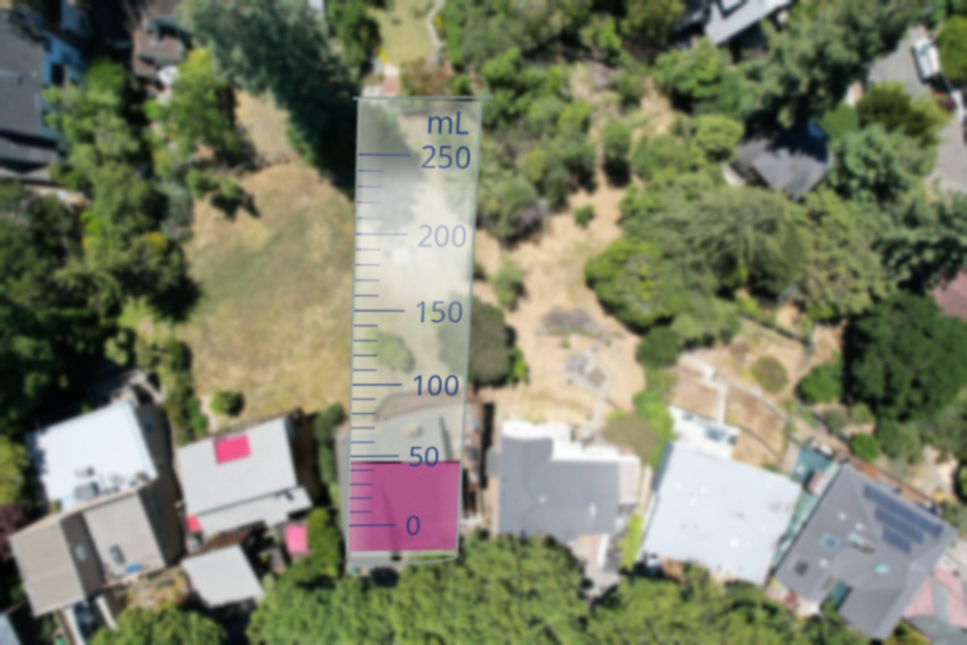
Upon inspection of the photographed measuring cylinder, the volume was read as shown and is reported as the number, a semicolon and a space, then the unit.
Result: 45; mL
